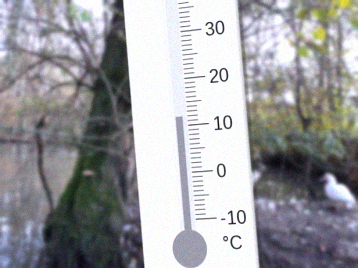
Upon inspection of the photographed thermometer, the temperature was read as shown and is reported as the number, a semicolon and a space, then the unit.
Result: 12; °C
